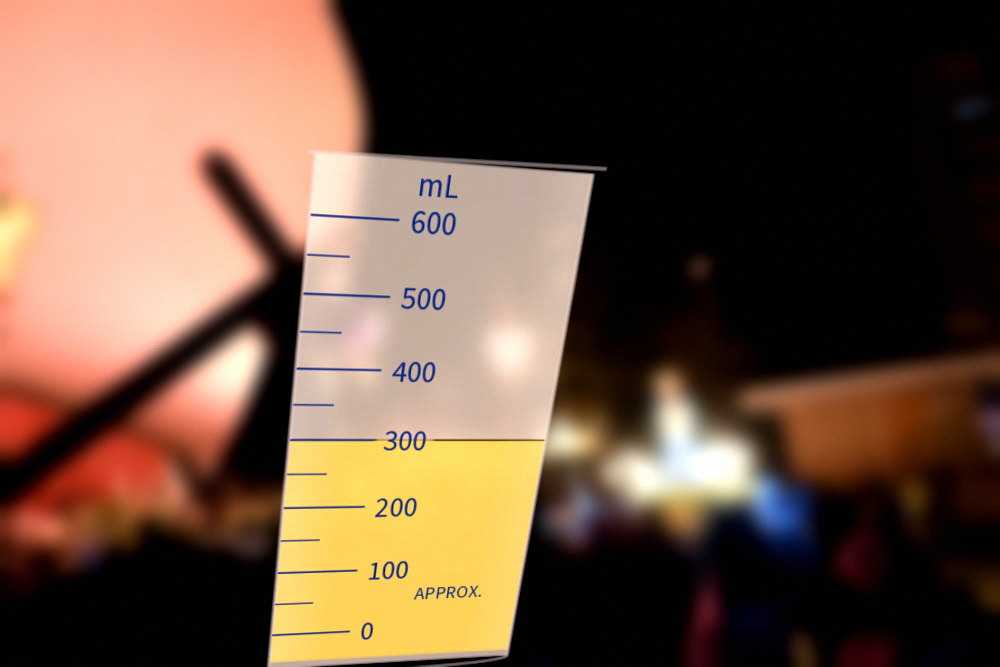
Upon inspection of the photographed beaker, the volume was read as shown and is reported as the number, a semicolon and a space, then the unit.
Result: 300; mL
